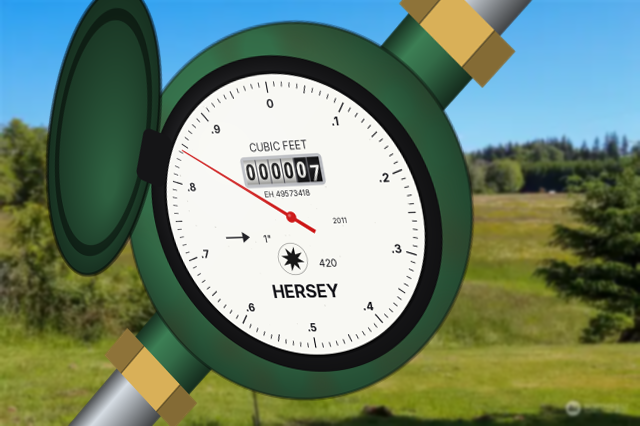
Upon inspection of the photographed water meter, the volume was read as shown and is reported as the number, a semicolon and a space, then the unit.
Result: 6.84; ft³
